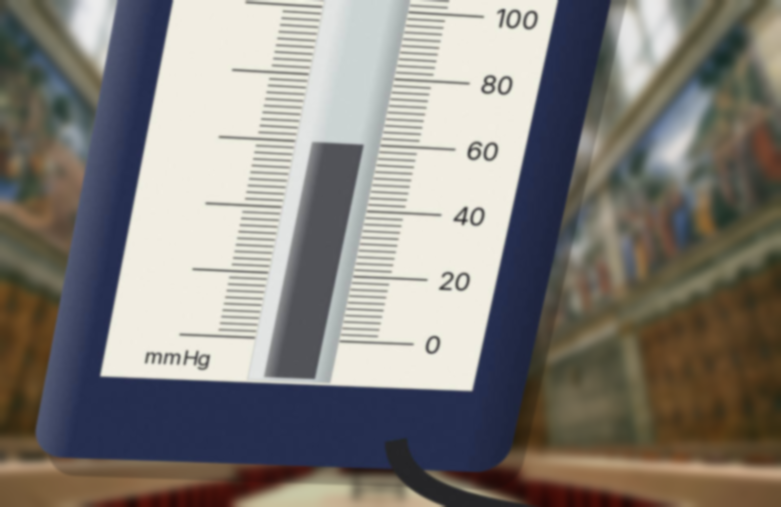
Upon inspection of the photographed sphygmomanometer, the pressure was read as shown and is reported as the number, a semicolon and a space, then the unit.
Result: 60; mmHg
